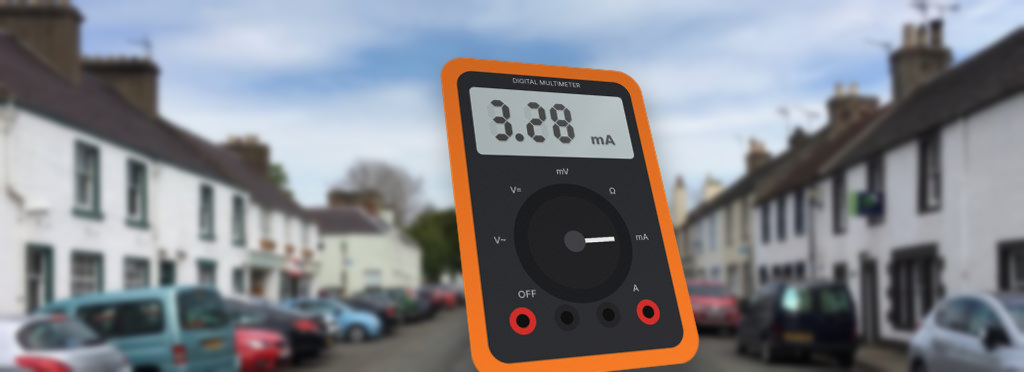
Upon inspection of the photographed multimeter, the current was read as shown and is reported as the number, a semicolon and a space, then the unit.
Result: 3.28; mA
